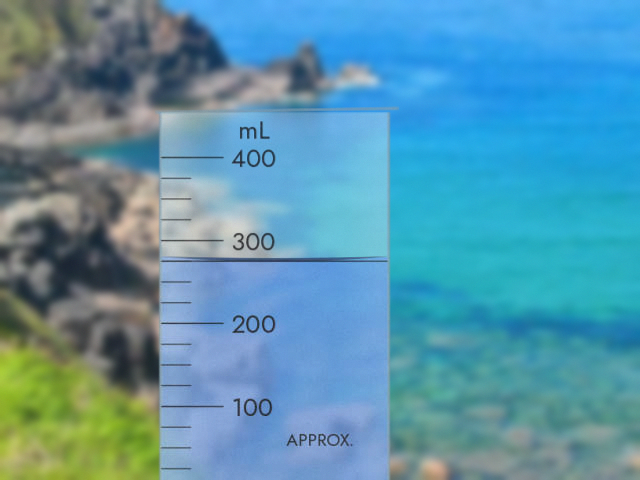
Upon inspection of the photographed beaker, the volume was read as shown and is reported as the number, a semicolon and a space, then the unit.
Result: 275; mL
